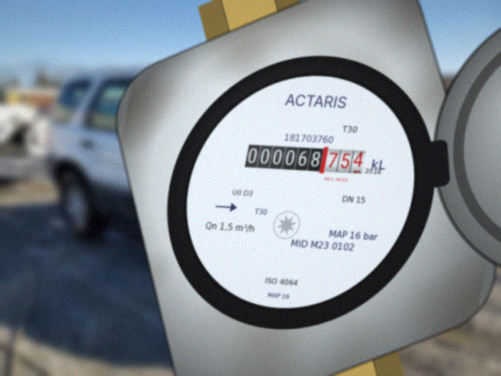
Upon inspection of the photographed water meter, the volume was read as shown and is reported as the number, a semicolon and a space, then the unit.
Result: 68.754; kL
